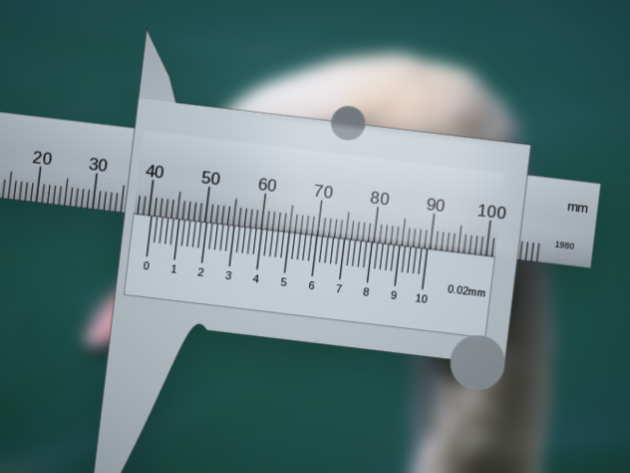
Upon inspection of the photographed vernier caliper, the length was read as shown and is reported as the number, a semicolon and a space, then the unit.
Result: 40.5; mm
